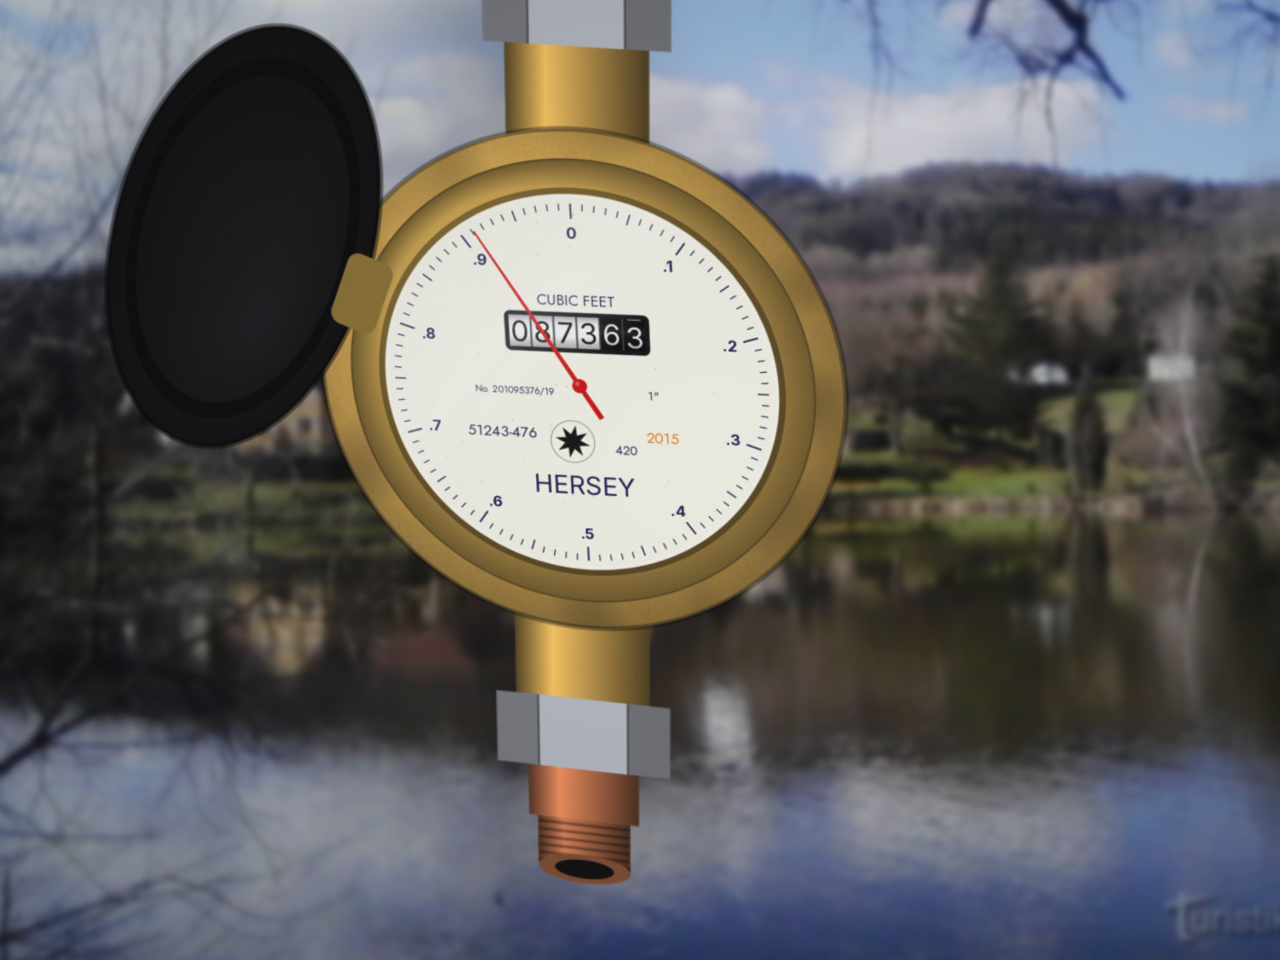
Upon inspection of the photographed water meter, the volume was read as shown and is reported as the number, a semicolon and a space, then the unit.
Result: 87362.91; ft³
